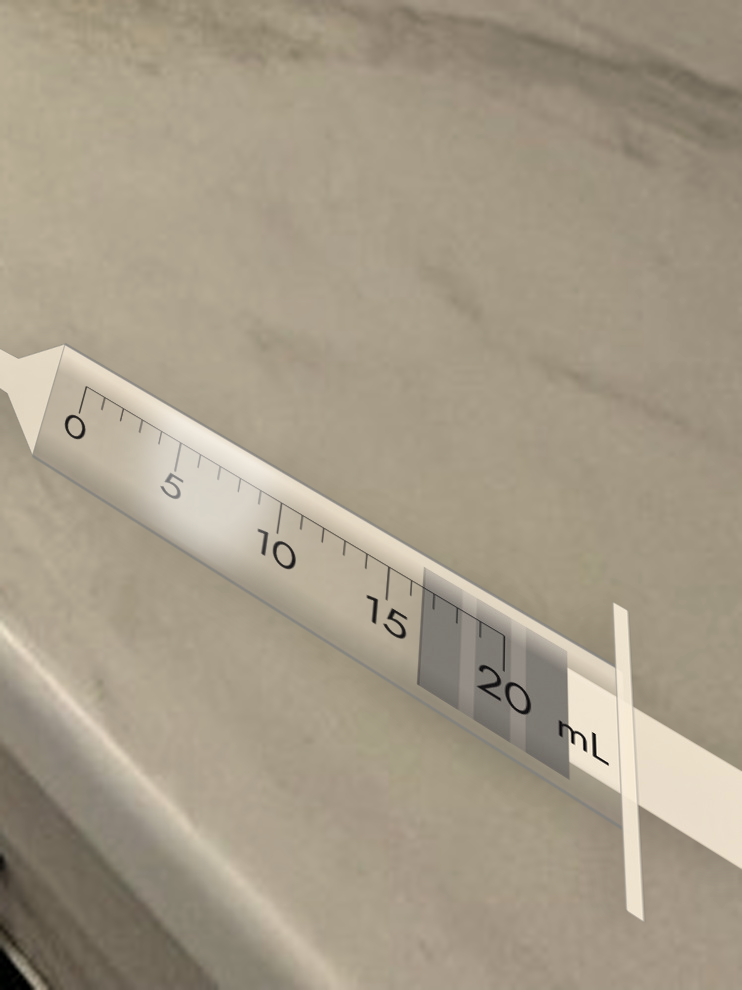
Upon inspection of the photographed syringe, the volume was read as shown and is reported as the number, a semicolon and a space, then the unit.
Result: 16.5; mL
